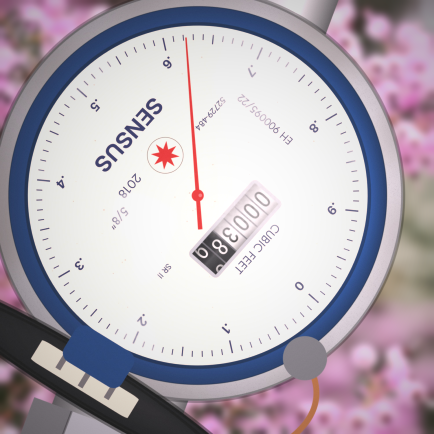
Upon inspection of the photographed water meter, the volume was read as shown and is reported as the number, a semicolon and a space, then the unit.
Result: 388.62; ft³
